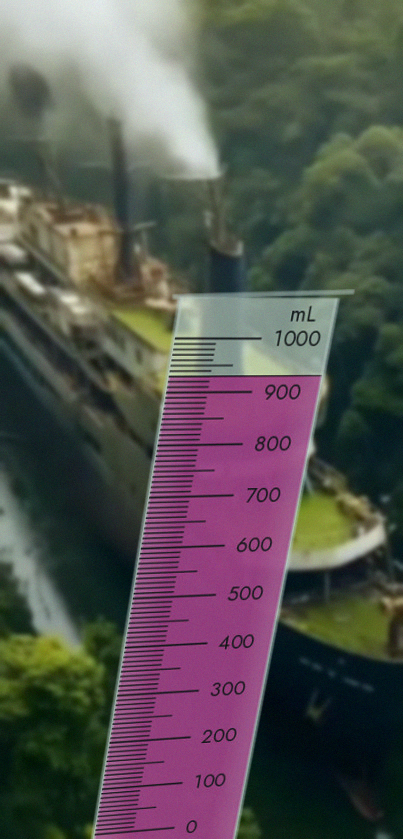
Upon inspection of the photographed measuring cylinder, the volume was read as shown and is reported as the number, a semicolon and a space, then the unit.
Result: 930; mL
